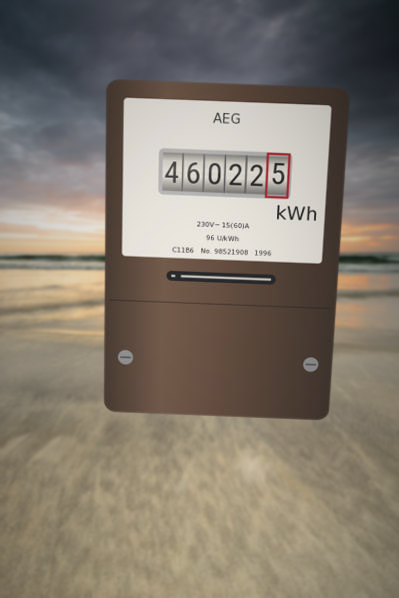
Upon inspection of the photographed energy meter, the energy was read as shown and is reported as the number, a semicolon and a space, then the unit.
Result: 46022.5; kWh
